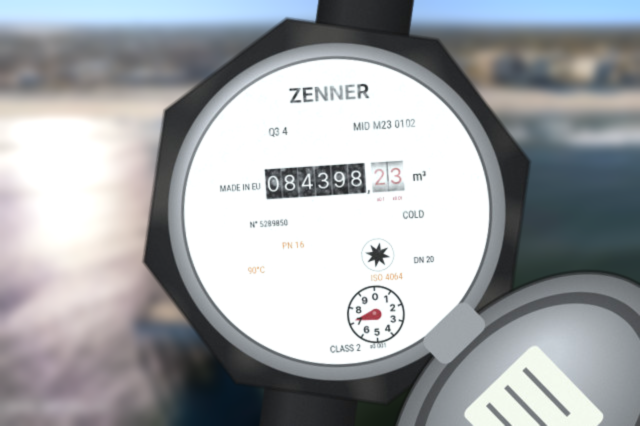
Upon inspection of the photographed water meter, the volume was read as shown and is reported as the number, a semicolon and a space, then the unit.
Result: 84398.237; m³
